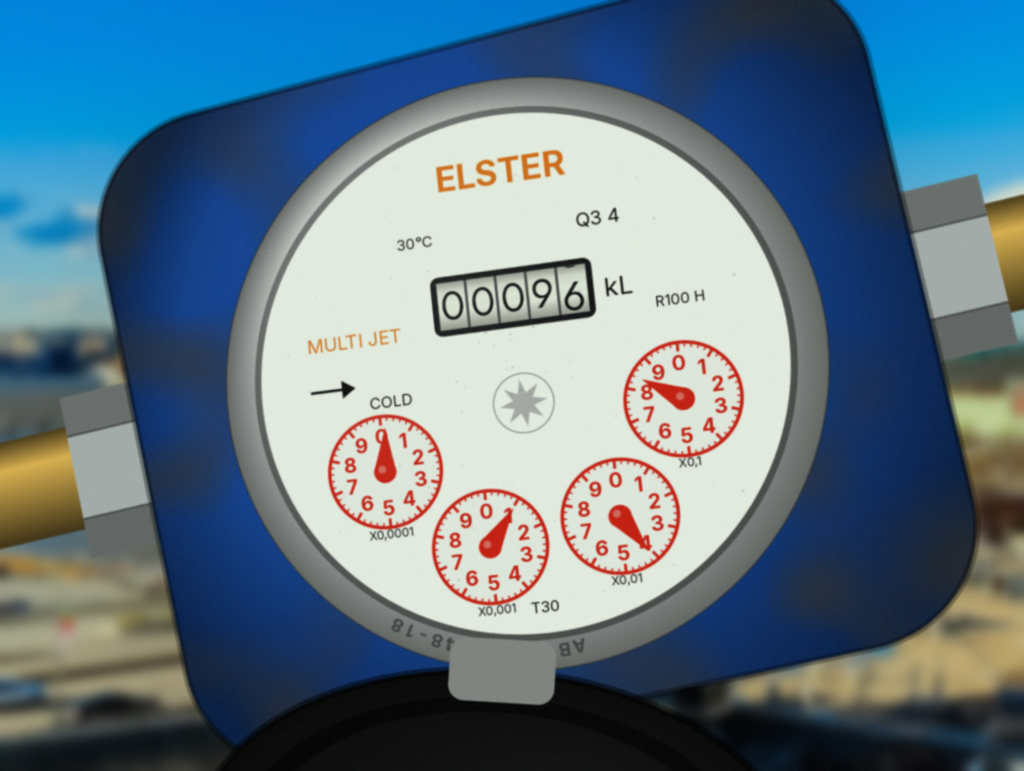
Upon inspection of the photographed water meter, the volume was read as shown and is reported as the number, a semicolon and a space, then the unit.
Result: 95.8410; kL
